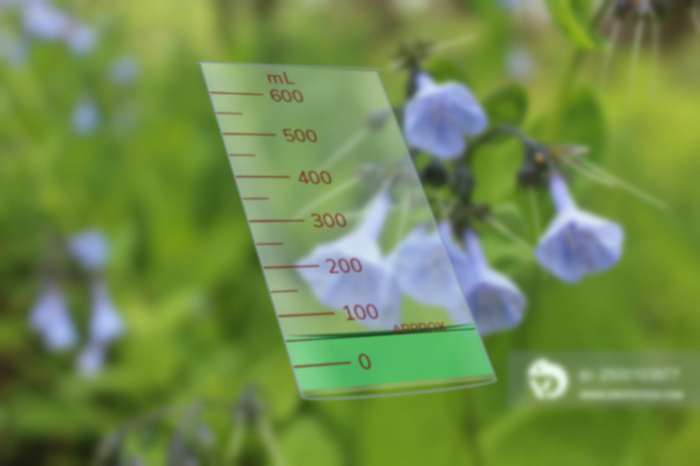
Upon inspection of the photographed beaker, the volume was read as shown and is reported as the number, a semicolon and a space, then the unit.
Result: 50; mL
